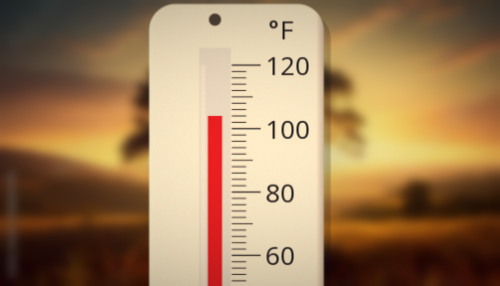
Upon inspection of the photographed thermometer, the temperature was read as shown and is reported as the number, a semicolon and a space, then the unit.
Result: 104; °F
